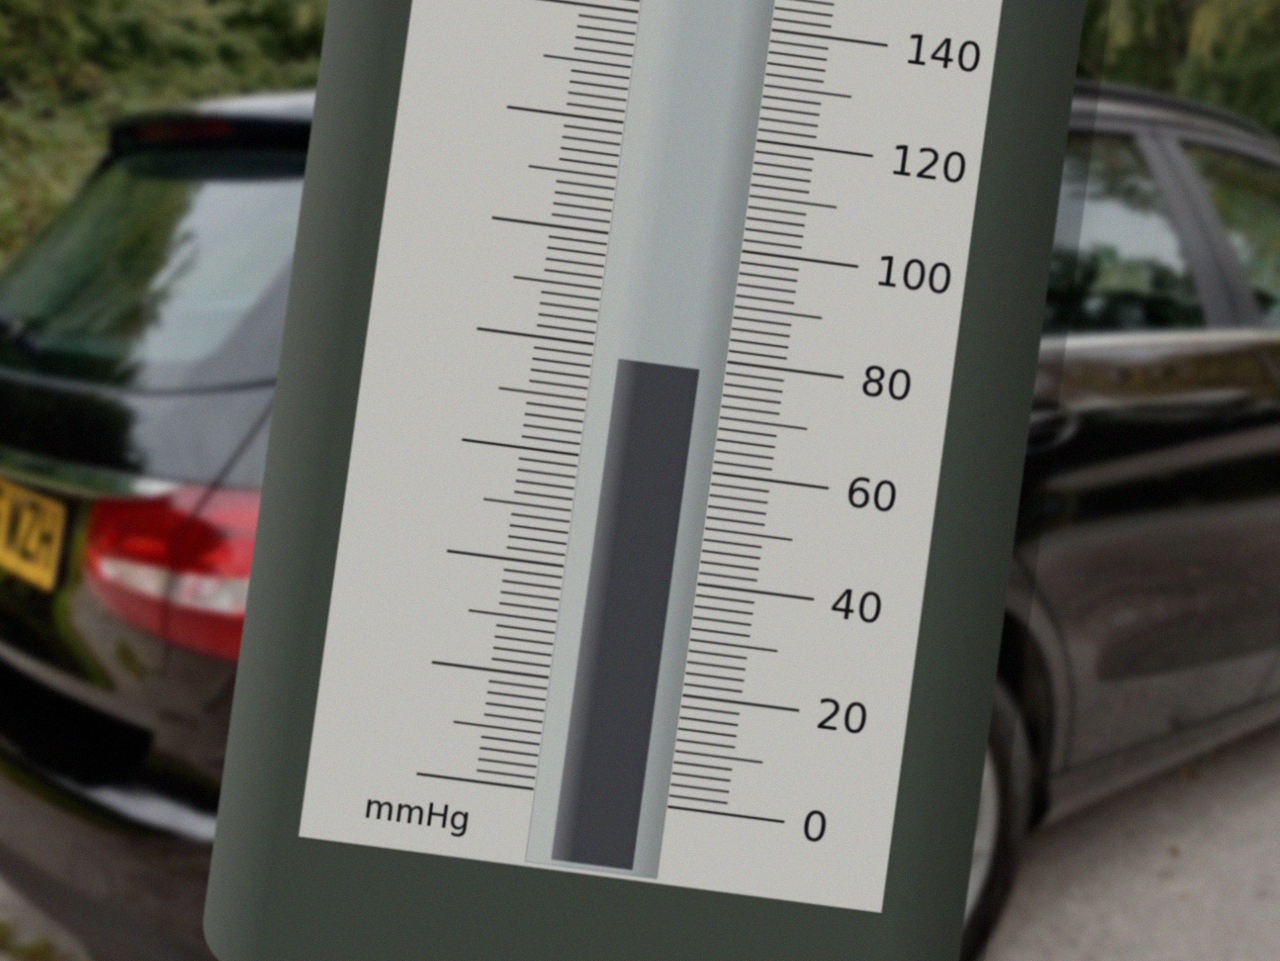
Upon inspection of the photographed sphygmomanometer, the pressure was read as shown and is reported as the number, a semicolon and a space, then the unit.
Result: 78; mmHg
